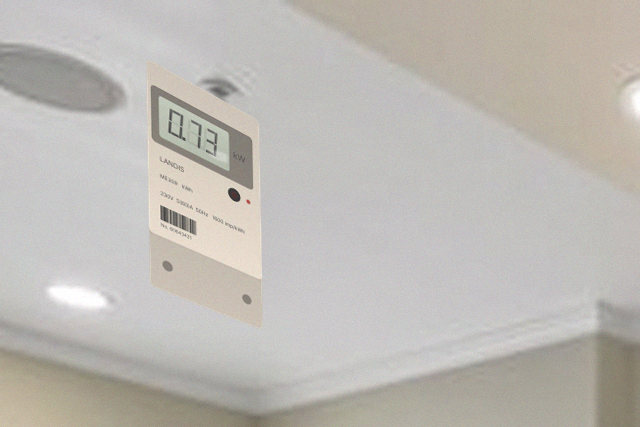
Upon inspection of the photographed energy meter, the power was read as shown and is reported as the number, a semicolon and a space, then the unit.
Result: 0.73; kW
